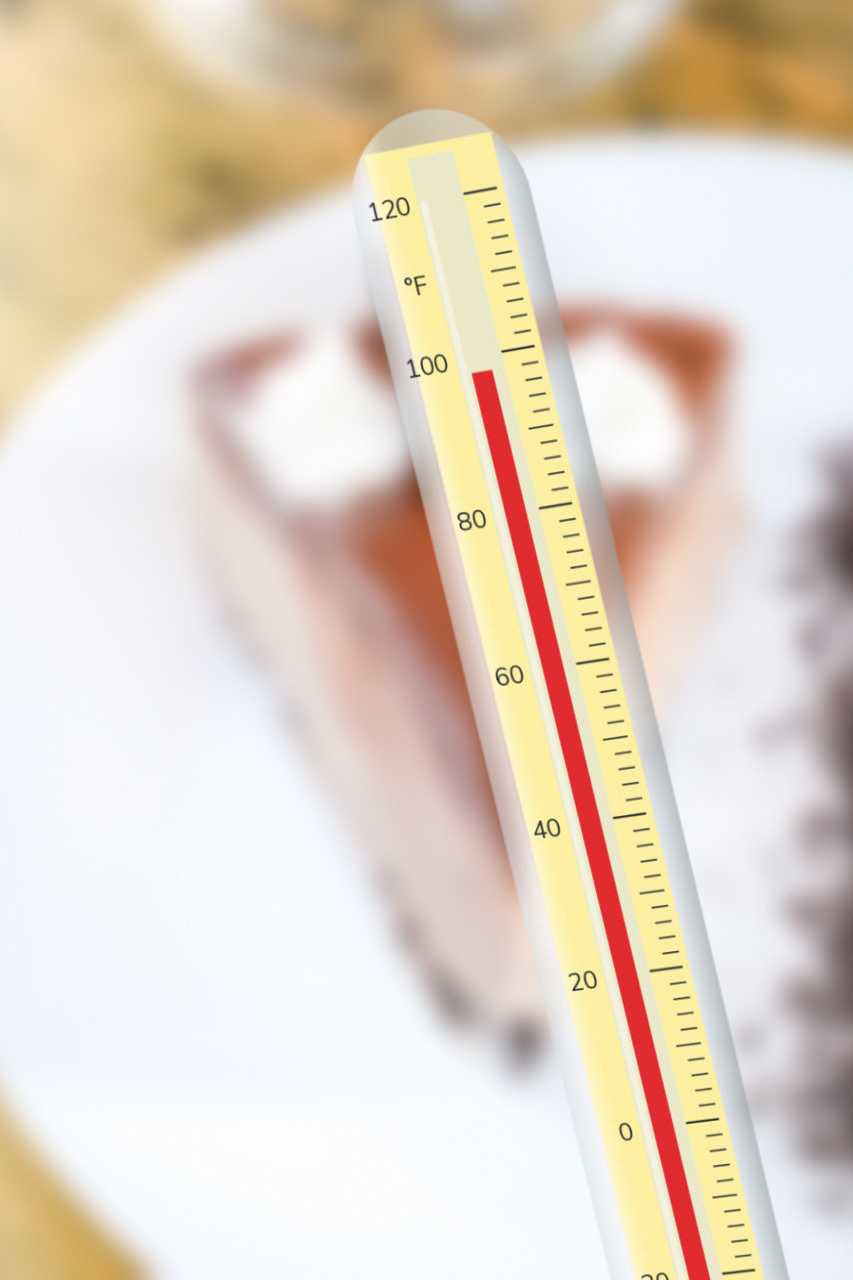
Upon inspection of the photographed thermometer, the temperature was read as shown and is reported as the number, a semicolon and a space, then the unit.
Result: 98; °F
